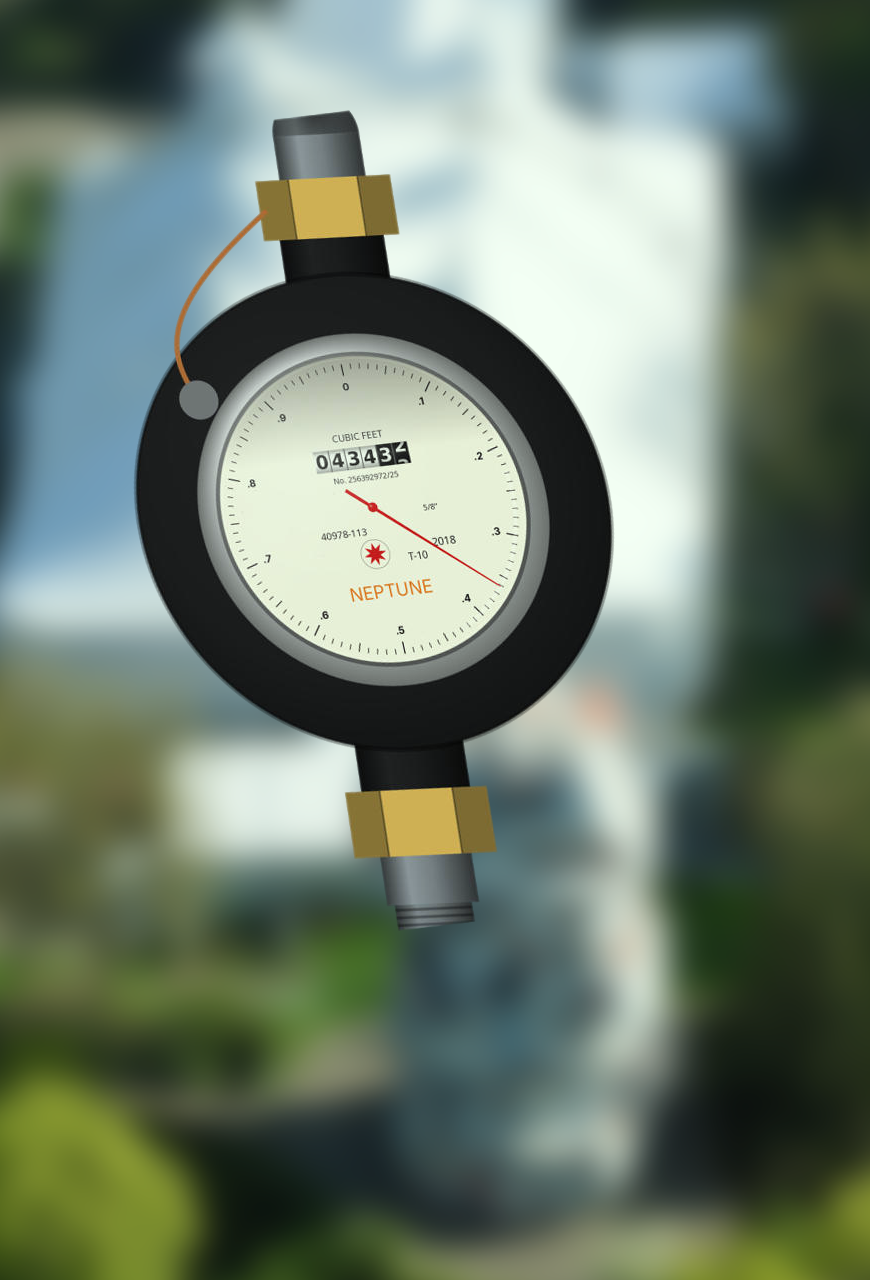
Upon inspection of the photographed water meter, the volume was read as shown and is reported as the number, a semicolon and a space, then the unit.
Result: 43432.36; ft³
